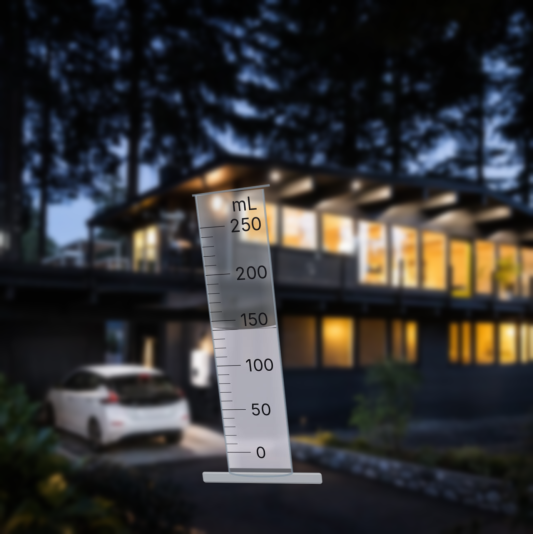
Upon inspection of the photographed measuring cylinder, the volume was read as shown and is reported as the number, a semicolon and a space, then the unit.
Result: 140; mL
